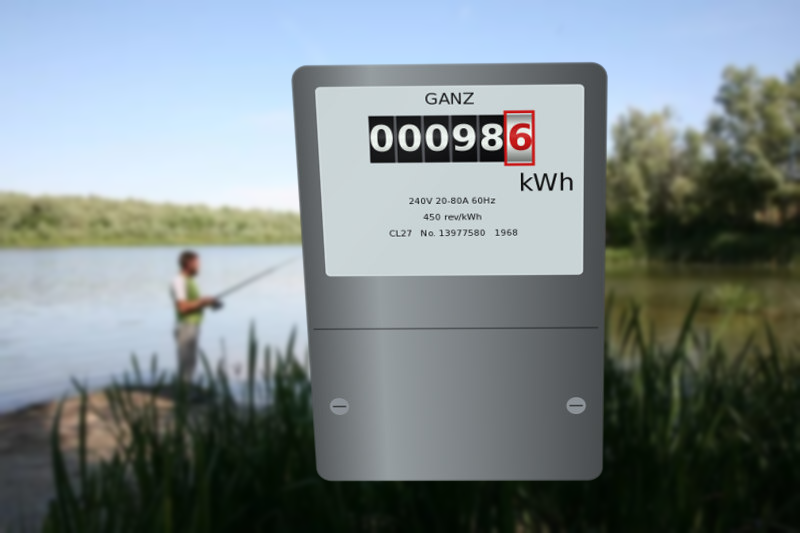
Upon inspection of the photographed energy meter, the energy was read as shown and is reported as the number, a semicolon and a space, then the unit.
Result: 98.6; kWh
